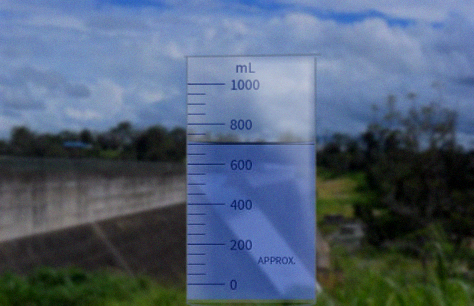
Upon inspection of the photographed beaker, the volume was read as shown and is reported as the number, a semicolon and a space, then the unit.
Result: 700; mL
